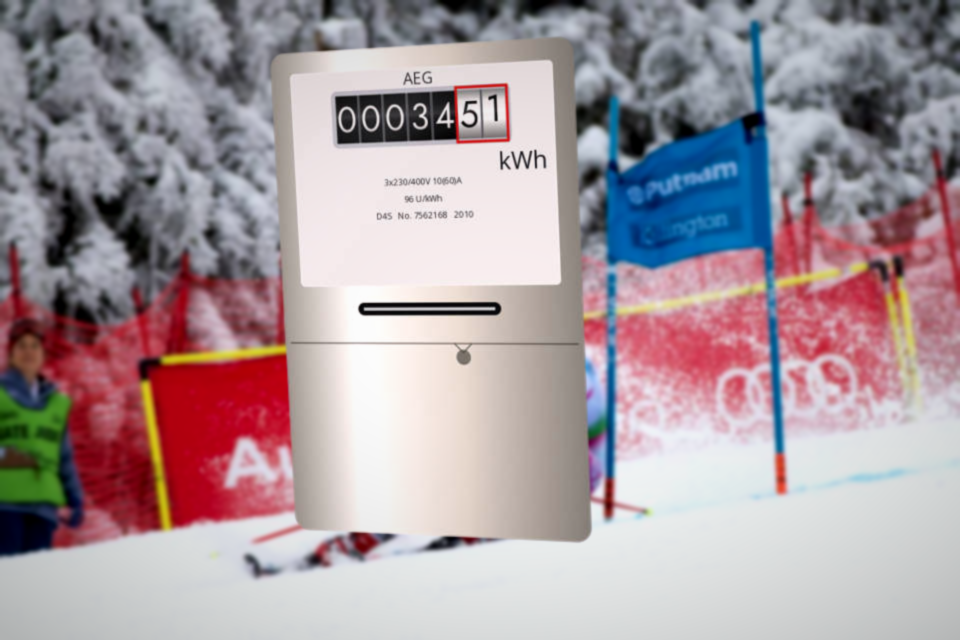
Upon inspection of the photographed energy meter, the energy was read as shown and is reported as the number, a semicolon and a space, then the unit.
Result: 34.51; kWh
